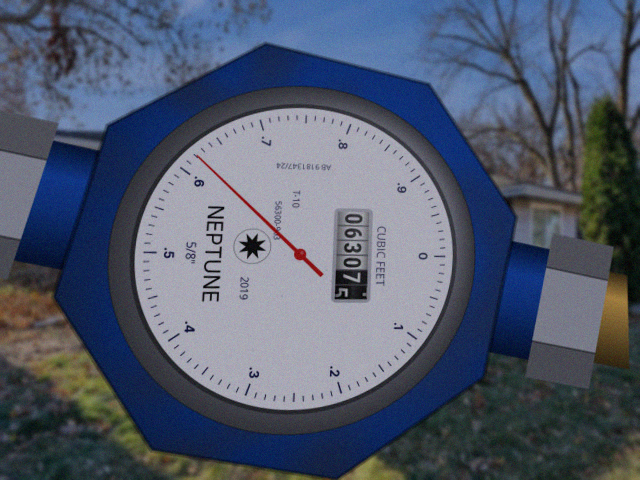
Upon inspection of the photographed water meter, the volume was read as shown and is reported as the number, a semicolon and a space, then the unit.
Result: 63074.62; ft³
